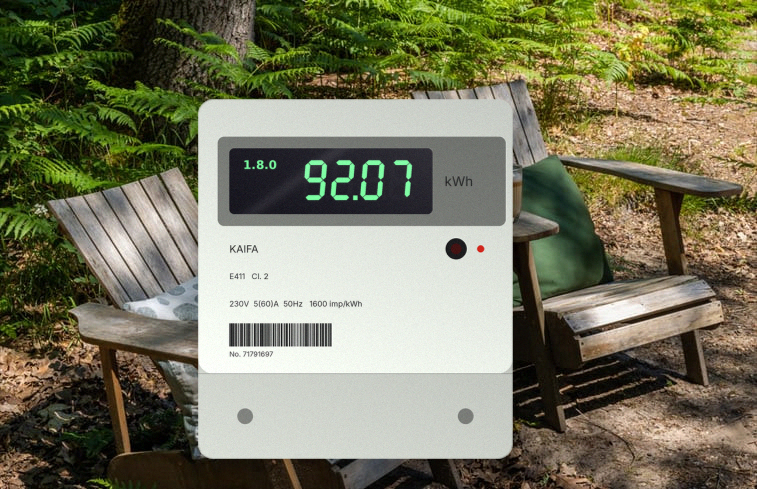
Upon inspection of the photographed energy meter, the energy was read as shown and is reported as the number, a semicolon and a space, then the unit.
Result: 92.07; kWh
